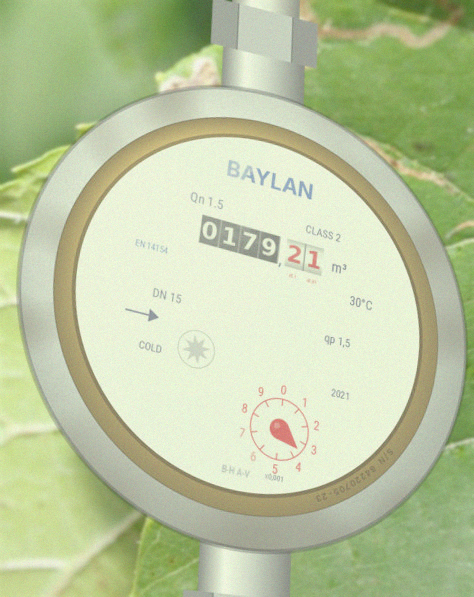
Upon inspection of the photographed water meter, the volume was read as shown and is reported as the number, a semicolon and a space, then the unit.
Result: 179.213; m³
